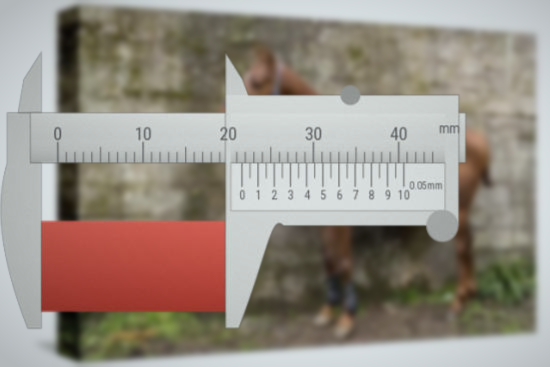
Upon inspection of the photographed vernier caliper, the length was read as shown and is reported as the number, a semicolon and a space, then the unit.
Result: 21.6; mm
